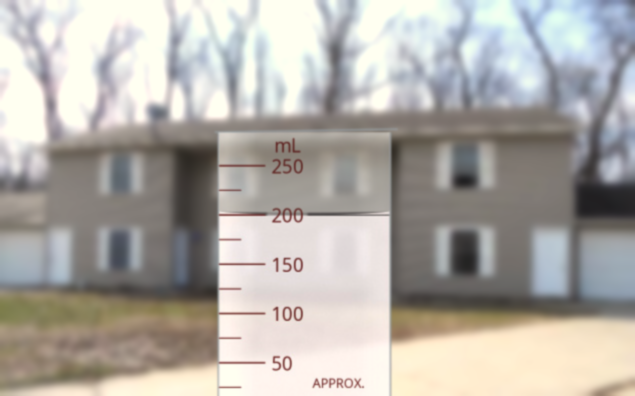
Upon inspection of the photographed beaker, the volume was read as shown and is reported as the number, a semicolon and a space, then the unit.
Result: 200; mL
